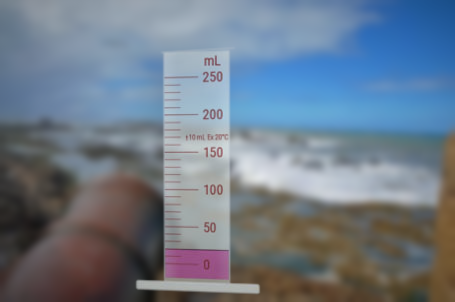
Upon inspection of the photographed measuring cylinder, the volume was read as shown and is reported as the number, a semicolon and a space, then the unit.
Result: 20; mL
